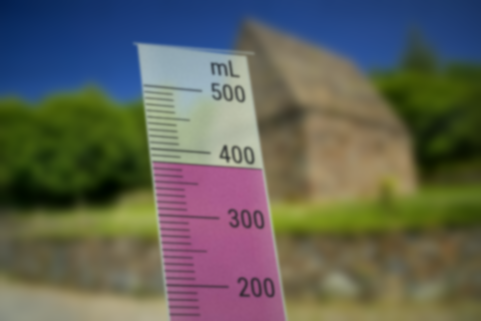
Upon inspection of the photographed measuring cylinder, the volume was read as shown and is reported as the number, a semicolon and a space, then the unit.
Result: 380; mL
